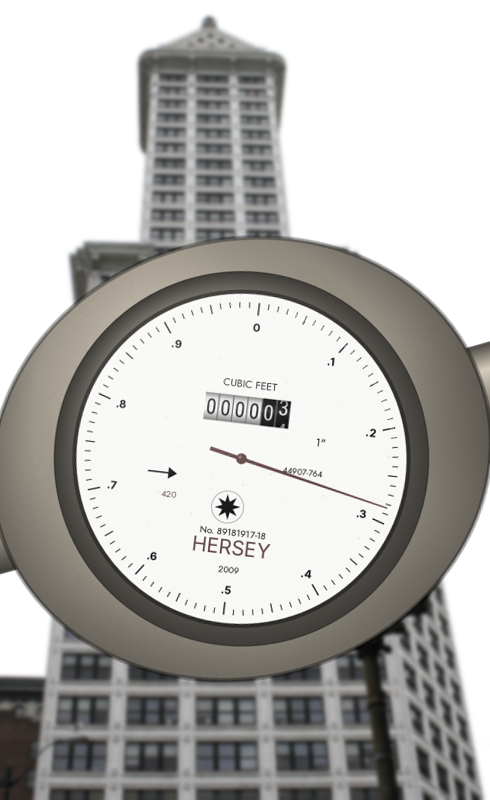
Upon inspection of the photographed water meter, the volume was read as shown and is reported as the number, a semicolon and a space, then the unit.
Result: 3.28; ft³
